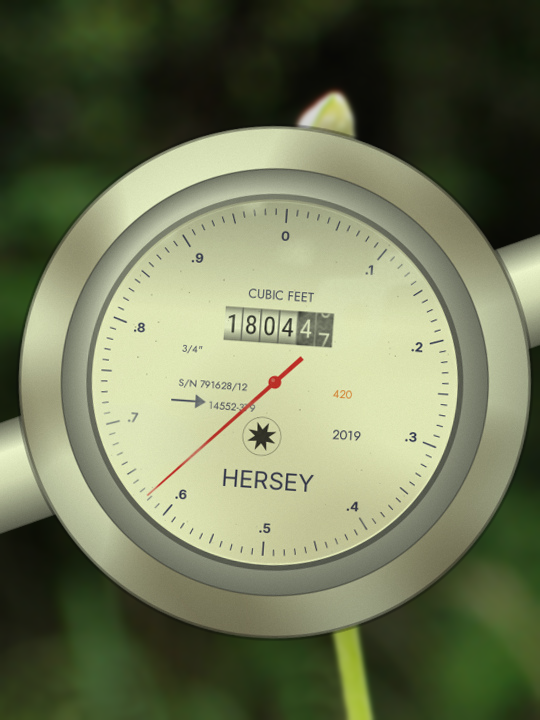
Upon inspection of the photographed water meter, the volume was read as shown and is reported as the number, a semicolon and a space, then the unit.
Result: 180446.62; ft³
